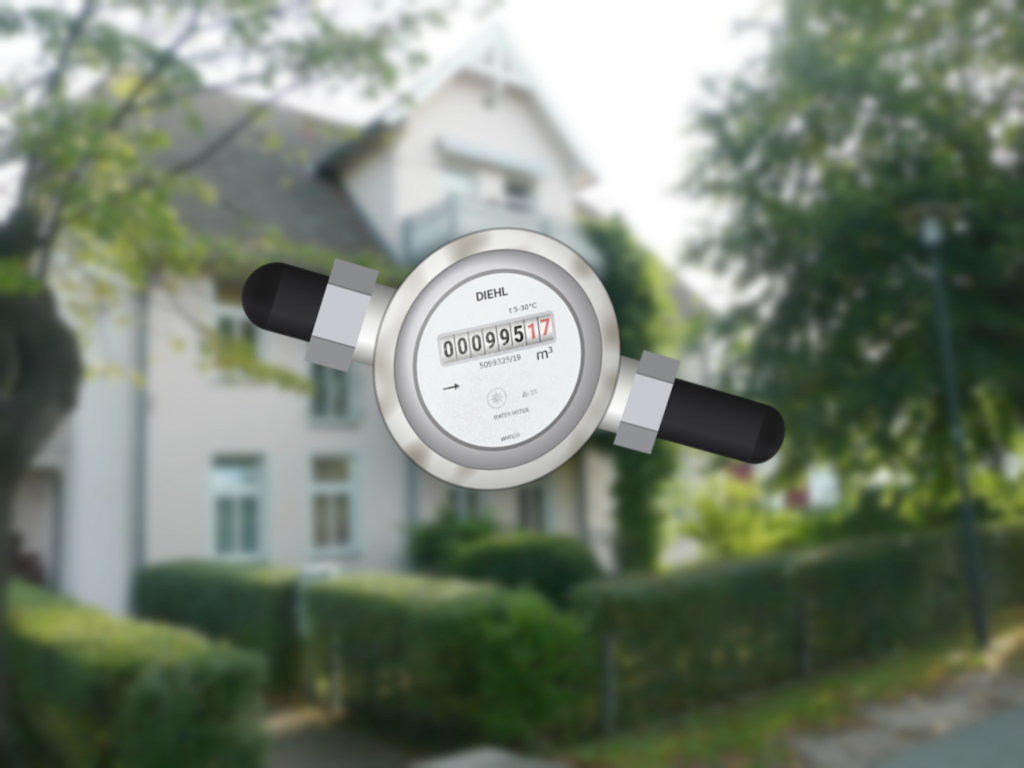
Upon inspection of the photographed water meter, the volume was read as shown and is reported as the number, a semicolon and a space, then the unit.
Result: 995.17; m³
